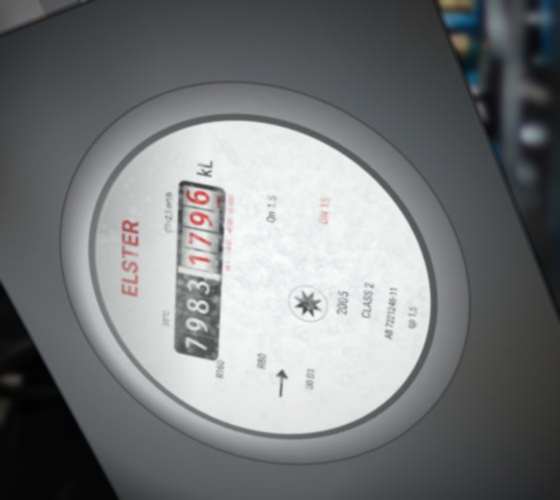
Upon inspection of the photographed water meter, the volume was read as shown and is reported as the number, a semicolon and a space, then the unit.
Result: 7983.1796; kL
